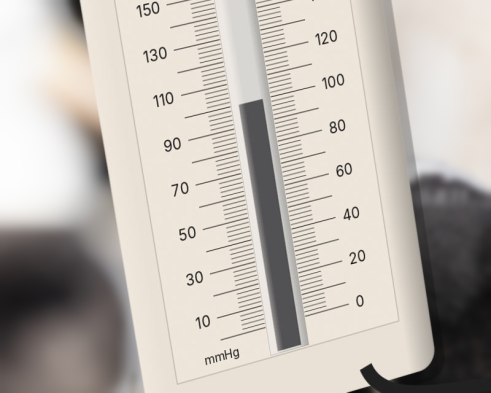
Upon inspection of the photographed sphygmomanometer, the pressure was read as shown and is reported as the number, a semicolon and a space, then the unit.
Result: 100; mmHg
